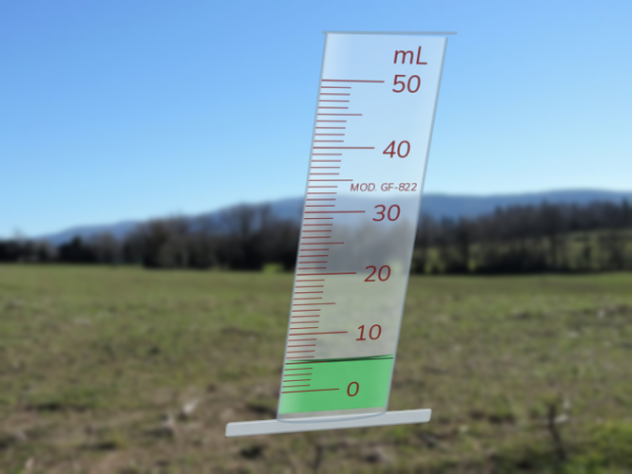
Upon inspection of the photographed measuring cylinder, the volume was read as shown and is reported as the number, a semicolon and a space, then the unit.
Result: 5; mL
